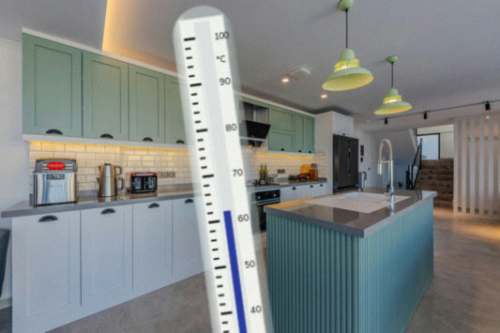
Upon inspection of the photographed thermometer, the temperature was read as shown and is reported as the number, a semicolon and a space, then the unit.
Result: 62; °C
